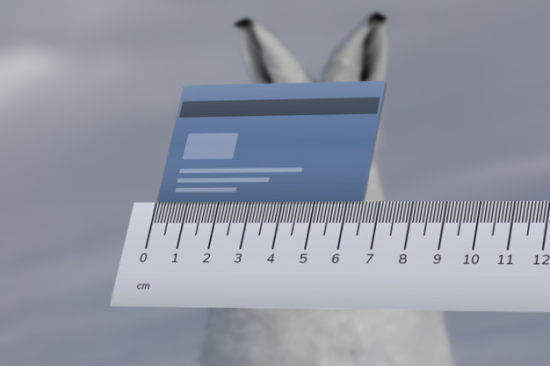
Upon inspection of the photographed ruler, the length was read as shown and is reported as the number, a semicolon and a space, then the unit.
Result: 6.5; cm
